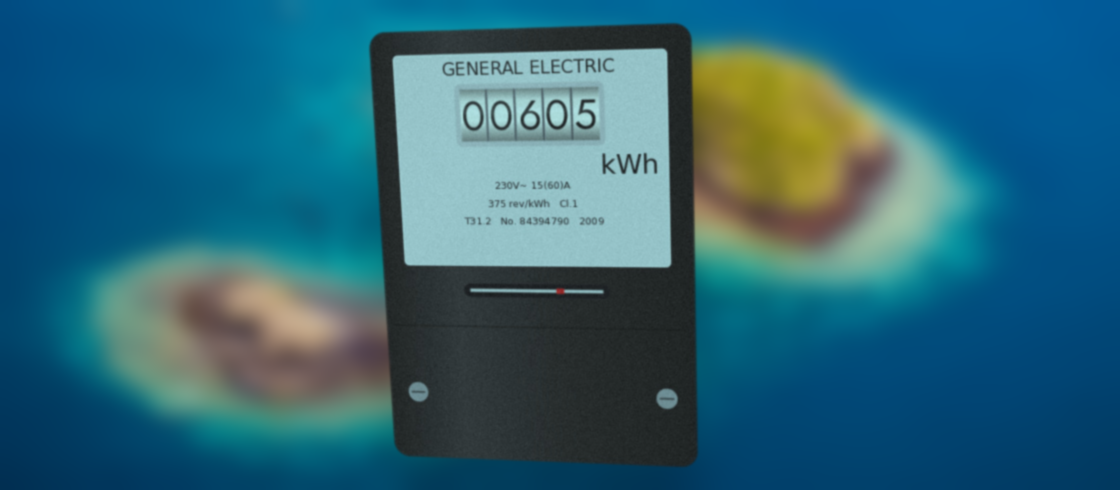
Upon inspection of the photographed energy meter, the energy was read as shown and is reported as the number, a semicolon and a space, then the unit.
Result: 605; kWh
